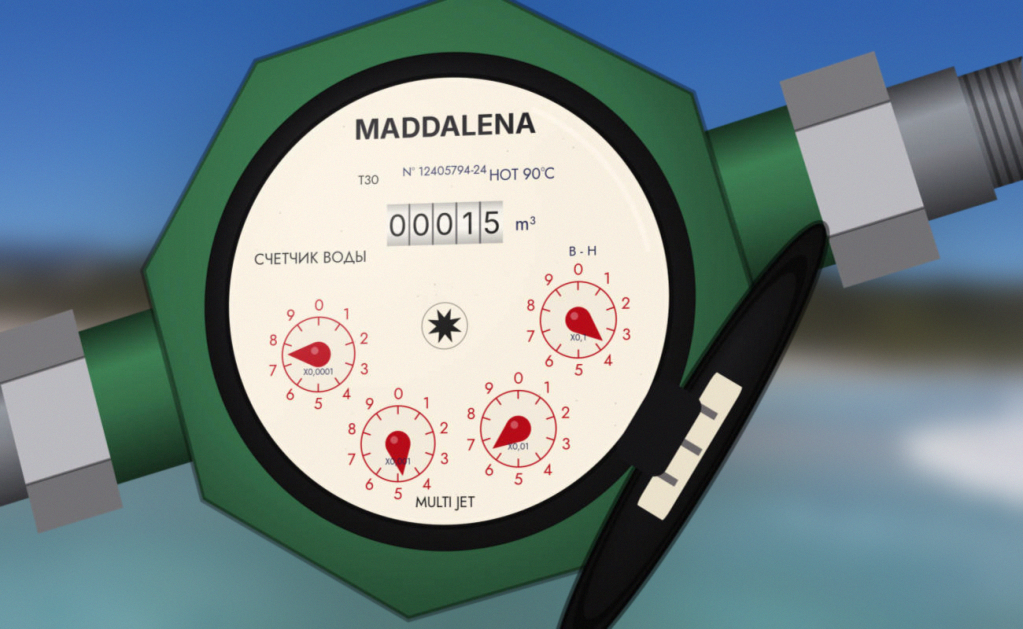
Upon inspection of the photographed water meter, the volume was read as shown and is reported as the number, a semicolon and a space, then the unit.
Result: 15.3647; m³
